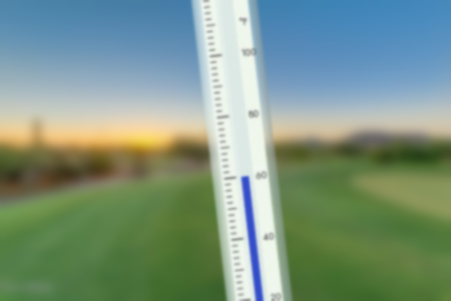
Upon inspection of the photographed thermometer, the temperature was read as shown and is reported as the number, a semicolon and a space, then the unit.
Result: 60; °F
